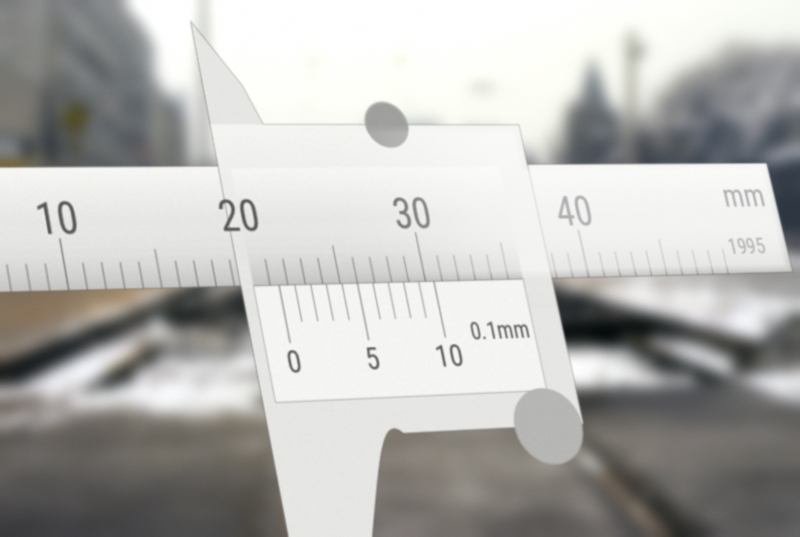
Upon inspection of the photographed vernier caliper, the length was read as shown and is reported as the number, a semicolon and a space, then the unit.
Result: 21.5; mm
